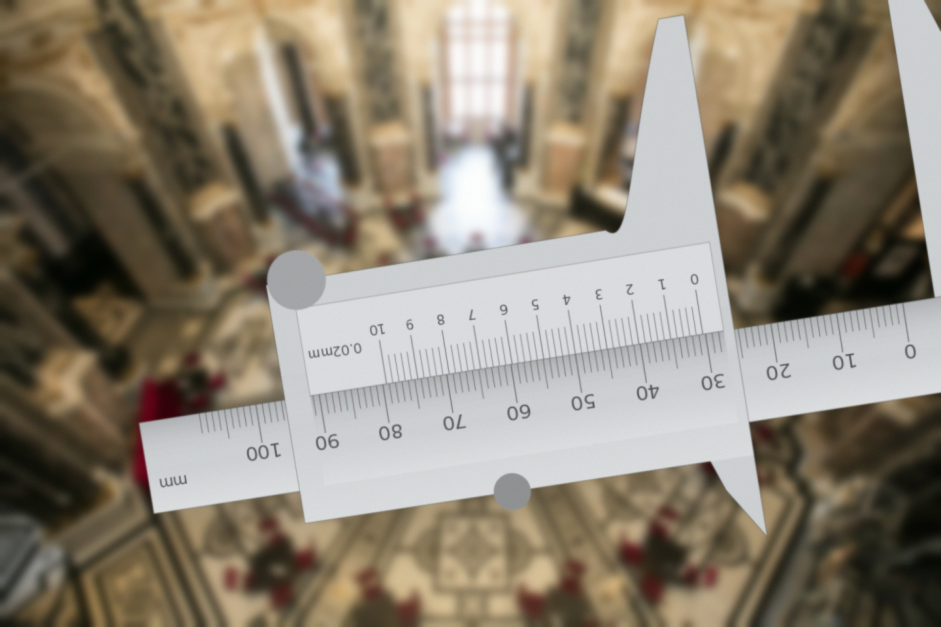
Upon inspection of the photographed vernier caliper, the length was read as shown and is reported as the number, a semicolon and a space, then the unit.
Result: 30.4; mm
